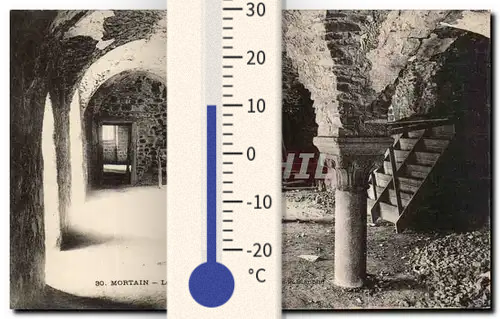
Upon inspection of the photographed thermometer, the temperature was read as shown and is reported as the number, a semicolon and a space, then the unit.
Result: 10; °C
